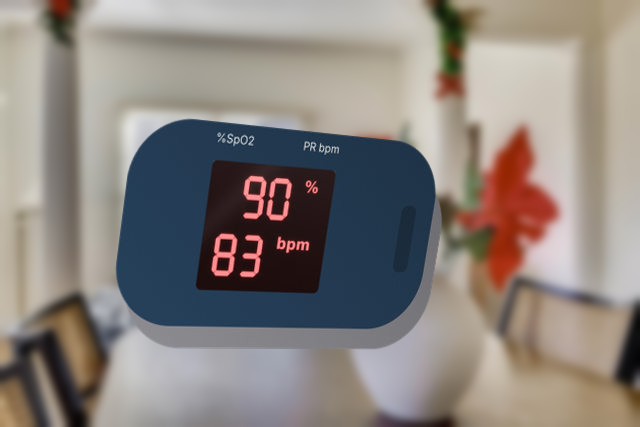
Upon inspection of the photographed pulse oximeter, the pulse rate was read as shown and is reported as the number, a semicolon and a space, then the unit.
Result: 83; bpm
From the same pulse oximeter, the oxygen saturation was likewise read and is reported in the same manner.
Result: 90; %
